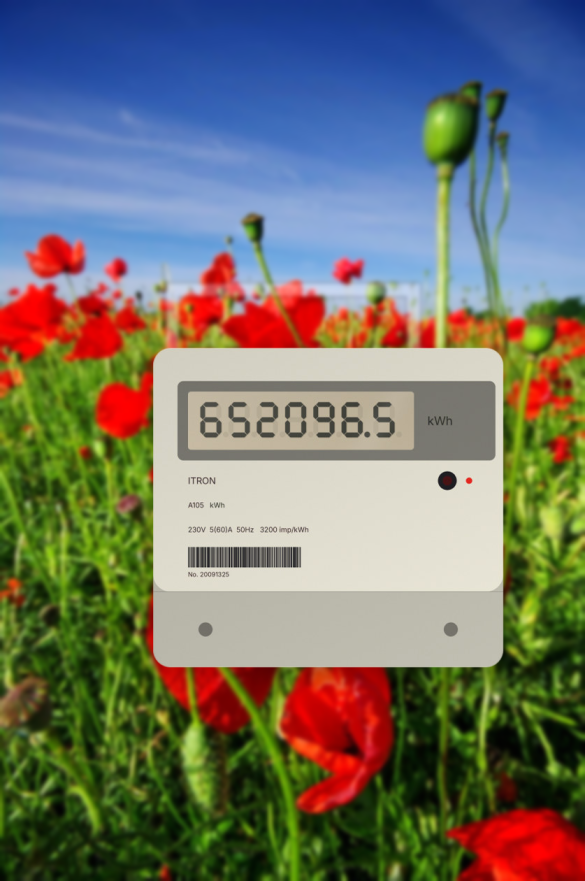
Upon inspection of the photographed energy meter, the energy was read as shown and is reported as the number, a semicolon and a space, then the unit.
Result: 652096.5; kWh
